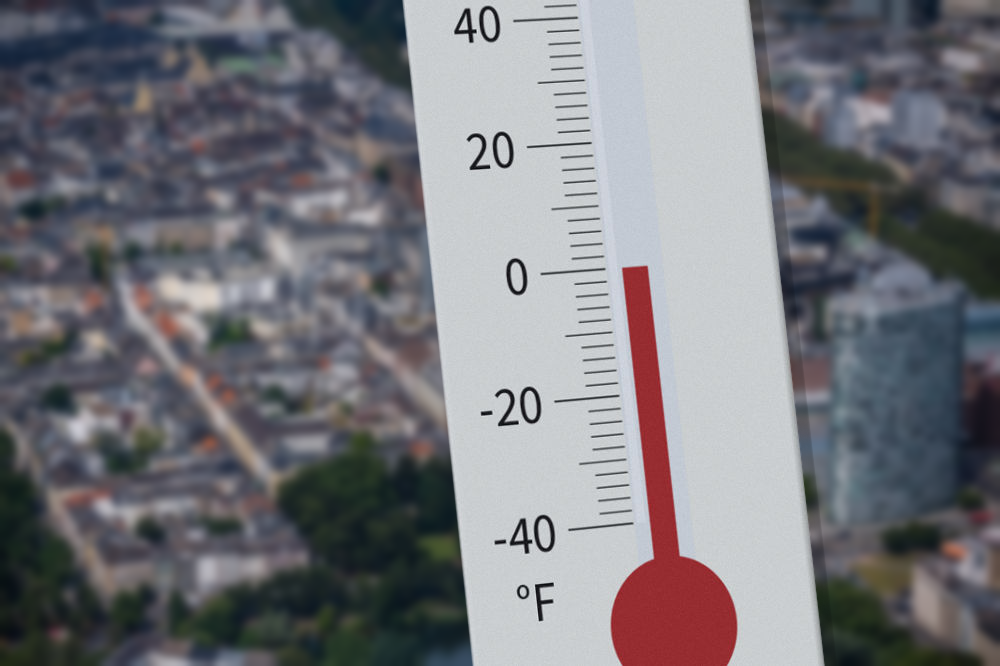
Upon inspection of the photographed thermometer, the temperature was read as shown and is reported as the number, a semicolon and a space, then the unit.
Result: 0; °F
